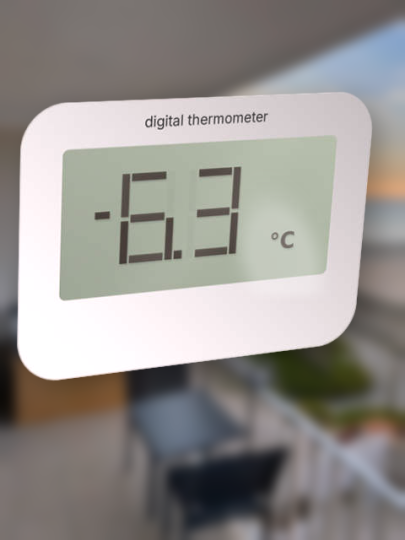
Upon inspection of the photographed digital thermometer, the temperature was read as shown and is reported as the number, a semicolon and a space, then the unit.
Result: -6.3; °C
